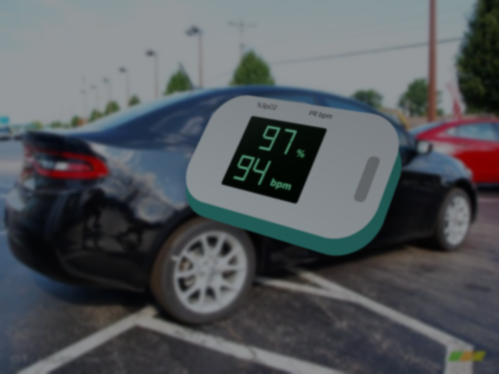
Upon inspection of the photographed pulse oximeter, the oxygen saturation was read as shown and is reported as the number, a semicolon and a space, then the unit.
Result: 97; %
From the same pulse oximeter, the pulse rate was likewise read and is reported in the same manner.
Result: 94; bpm
